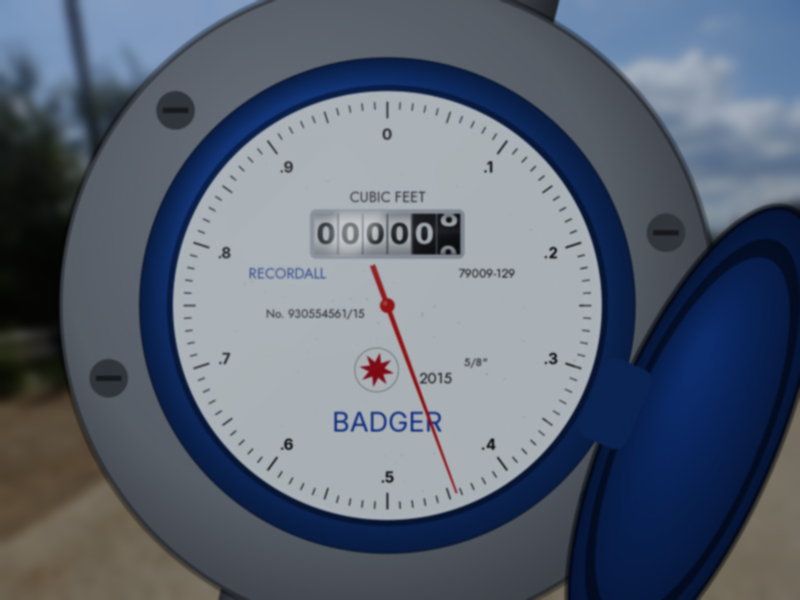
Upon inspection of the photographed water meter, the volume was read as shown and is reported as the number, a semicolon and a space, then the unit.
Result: 8.44; ft³
